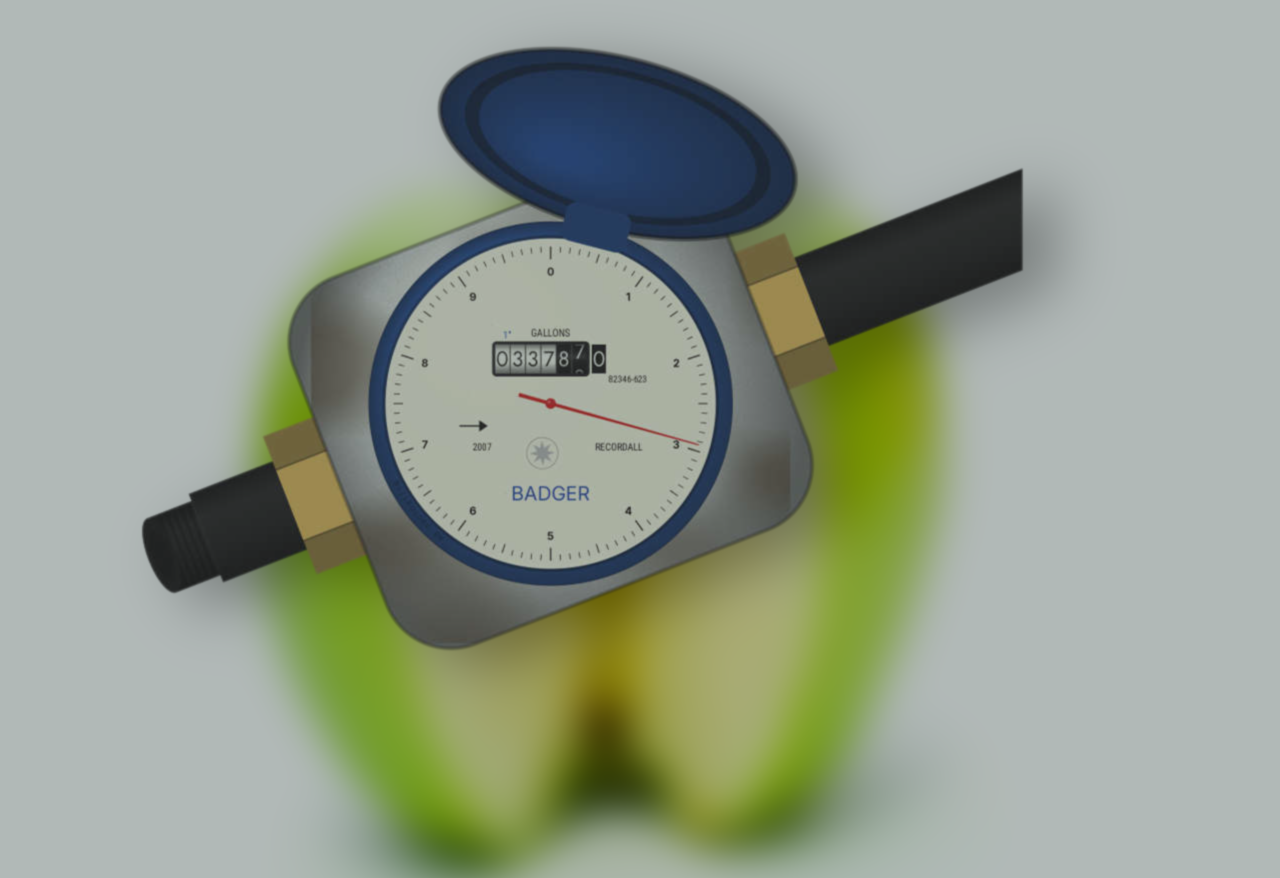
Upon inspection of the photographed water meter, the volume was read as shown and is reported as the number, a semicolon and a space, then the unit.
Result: 337872.9; gal
